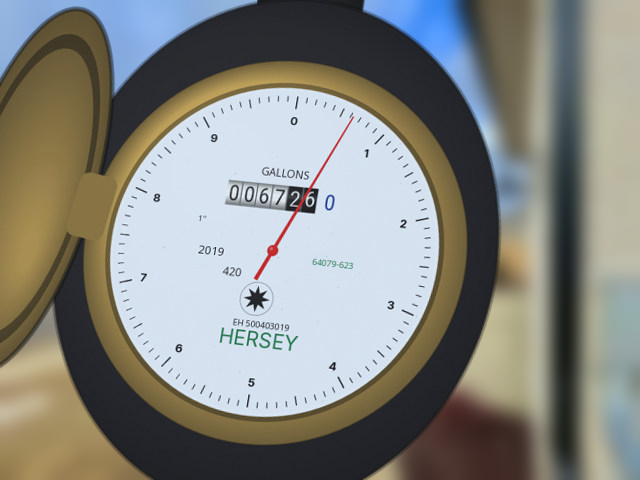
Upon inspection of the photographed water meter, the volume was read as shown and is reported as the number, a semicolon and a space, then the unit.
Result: 67260.6; gal
